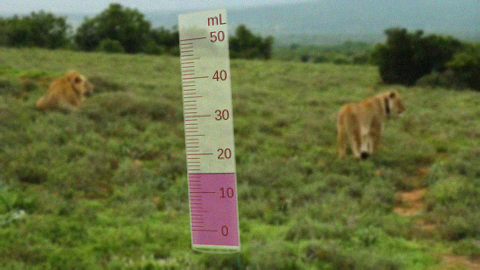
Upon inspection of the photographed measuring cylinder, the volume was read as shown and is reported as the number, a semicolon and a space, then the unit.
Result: 15; mL
